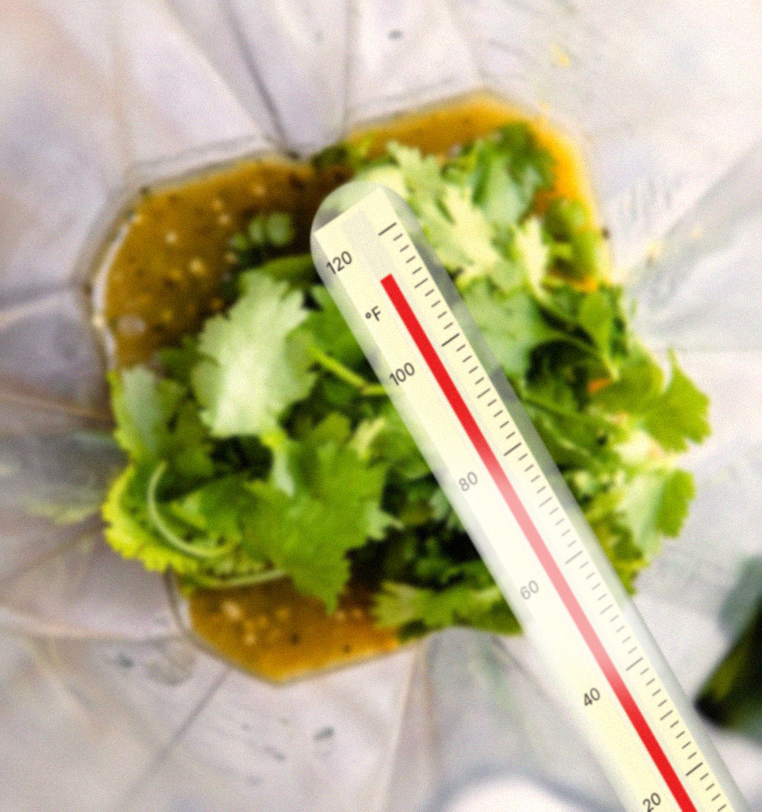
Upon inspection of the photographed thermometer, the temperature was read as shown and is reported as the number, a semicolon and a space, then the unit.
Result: 114; °F
